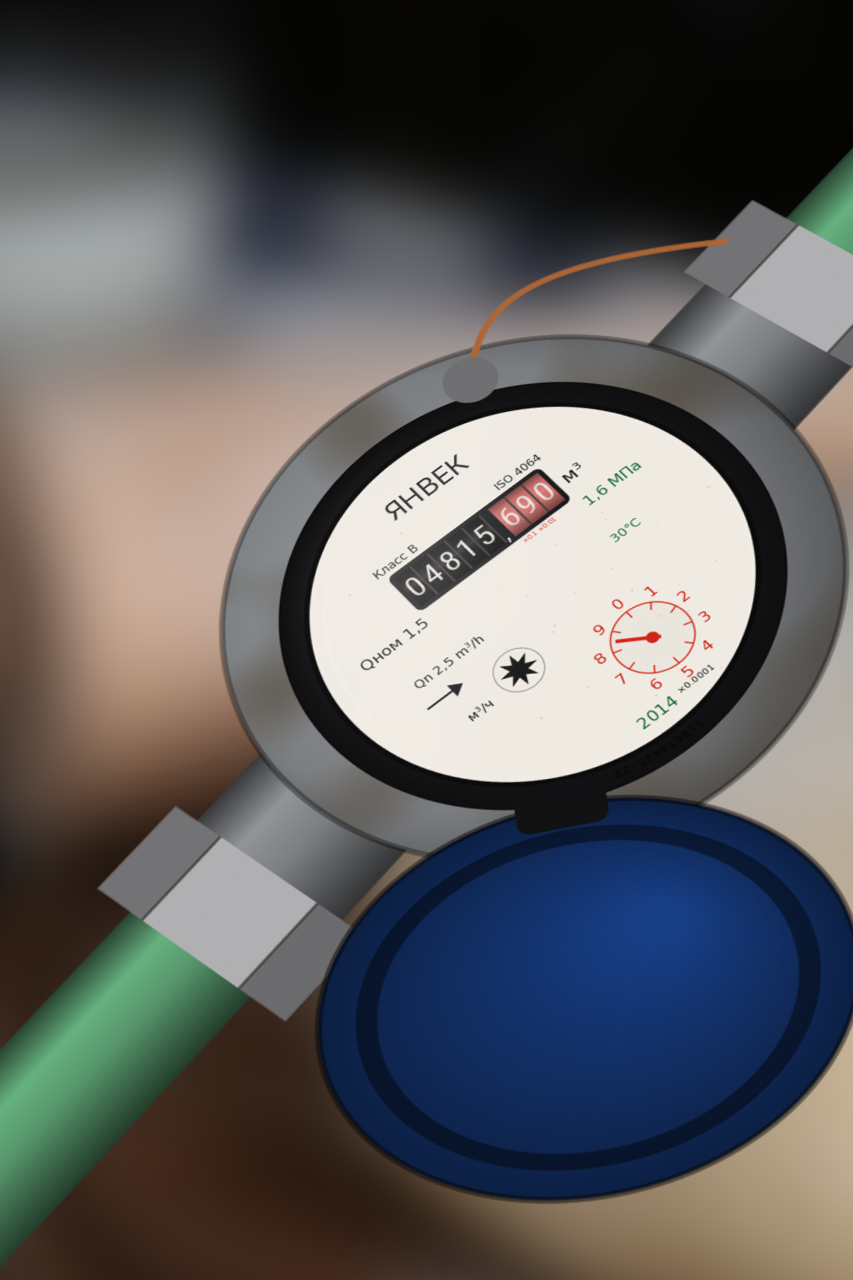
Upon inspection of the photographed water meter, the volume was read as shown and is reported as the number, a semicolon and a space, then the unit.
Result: 4815.6908; m³
